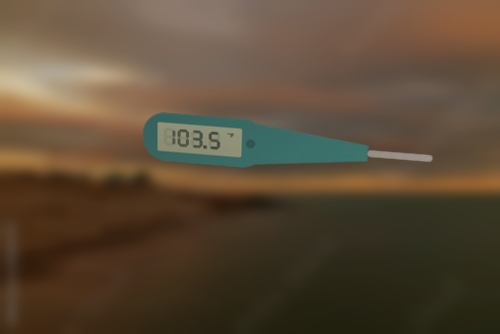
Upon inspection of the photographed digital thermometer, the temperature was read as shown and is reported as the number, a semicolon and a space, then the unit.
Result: 103.5; °F
